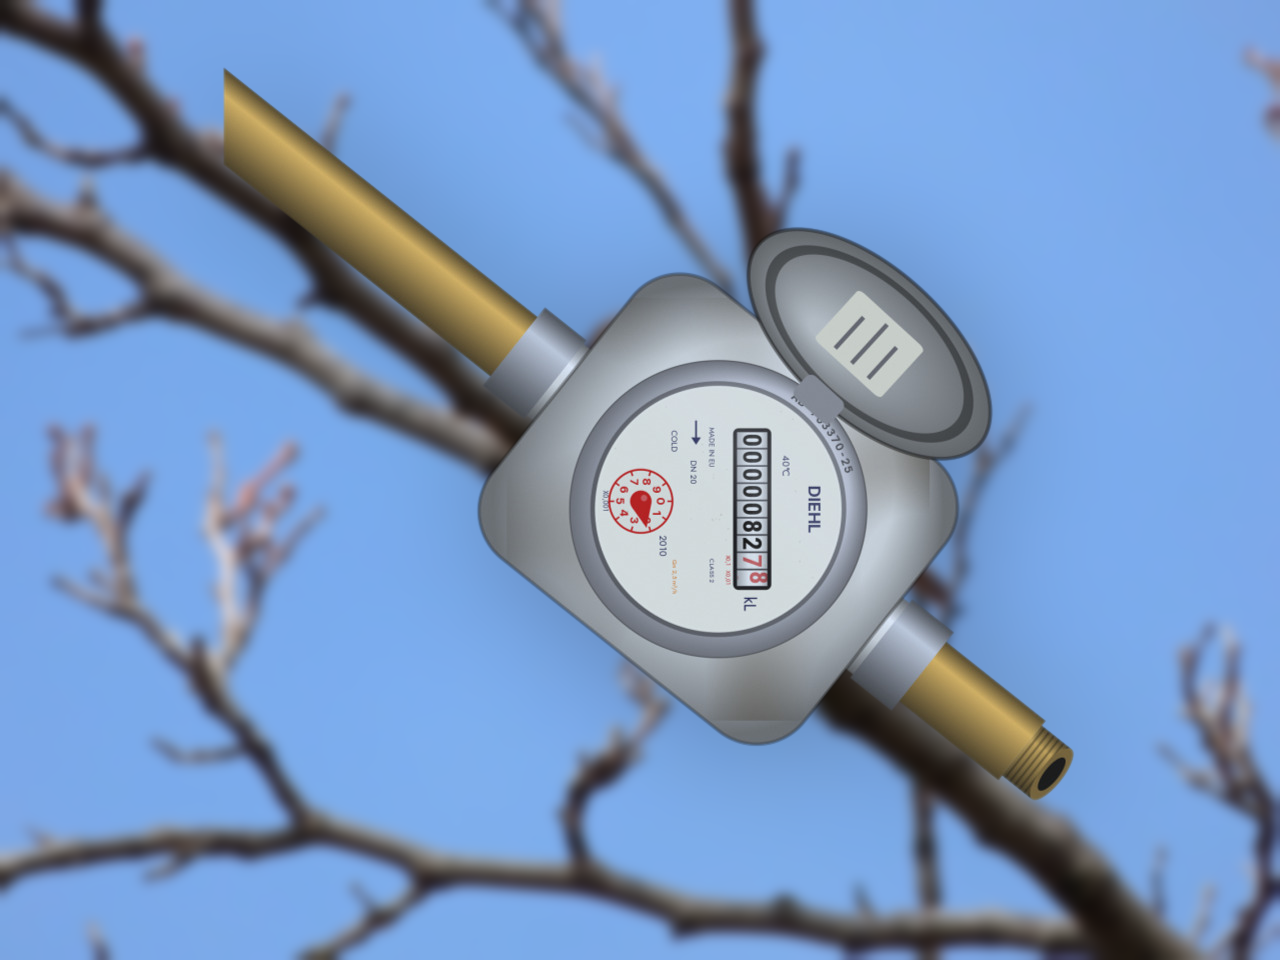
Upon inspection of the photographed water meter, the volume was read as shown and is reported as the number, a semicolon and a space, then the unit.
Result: 82.782; kL
